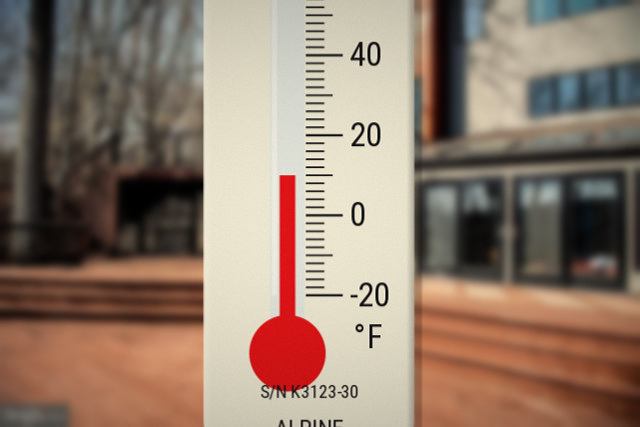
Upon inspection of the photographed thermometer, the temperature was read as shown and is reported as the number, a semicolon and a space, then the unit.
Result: 10; °F
